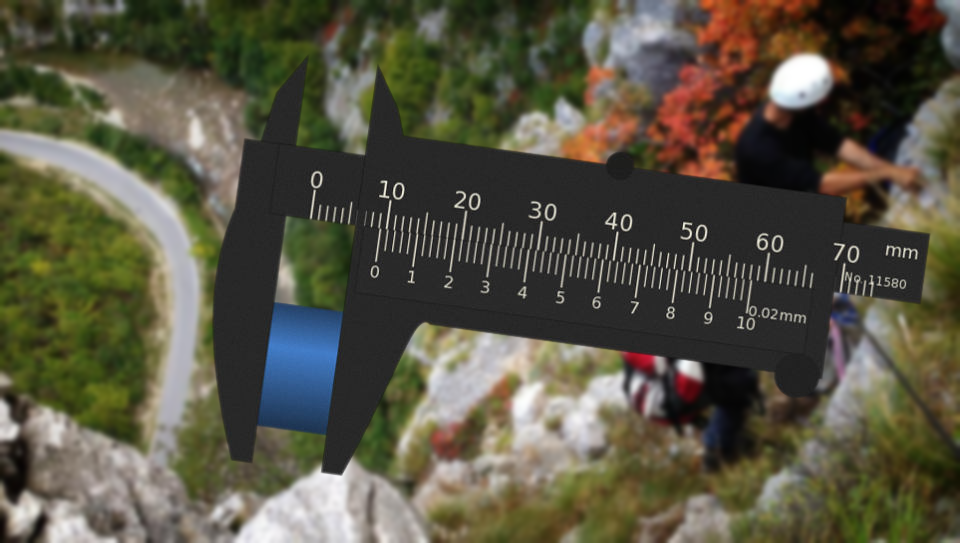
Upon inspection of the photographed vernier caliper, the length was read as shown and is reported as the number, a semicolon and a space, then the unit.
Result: 9.2; mm
